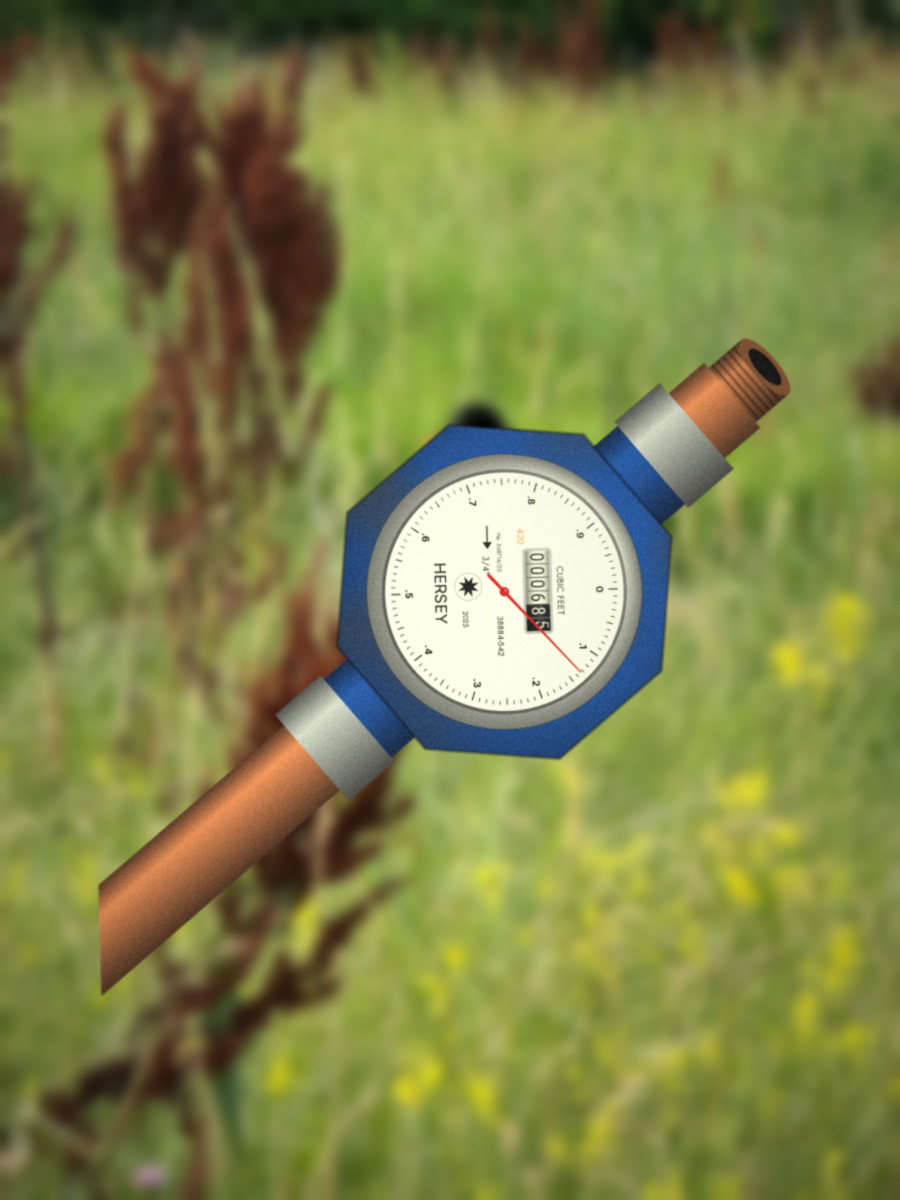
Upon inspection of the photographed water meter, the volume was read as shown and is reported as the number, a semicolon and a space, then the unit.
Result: 685.13; ft³
